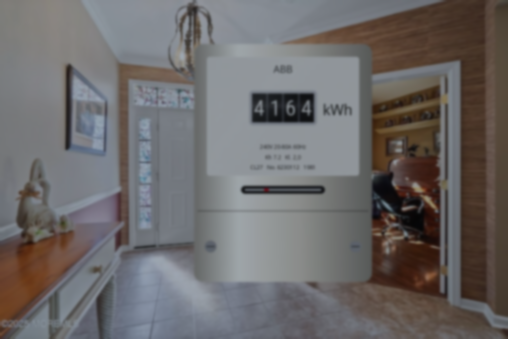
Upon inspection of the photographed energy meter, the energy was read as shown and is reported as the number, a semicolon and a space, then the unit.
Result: 4164; kWh
